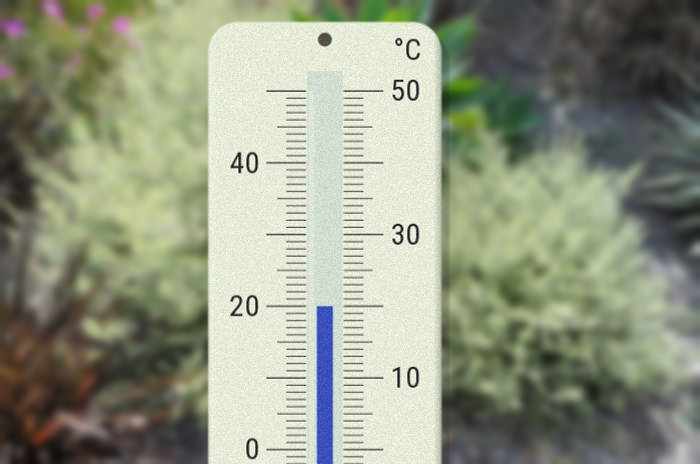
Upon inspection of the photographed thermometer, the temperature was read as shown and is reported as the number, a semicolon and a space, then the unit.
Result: 20; °C
